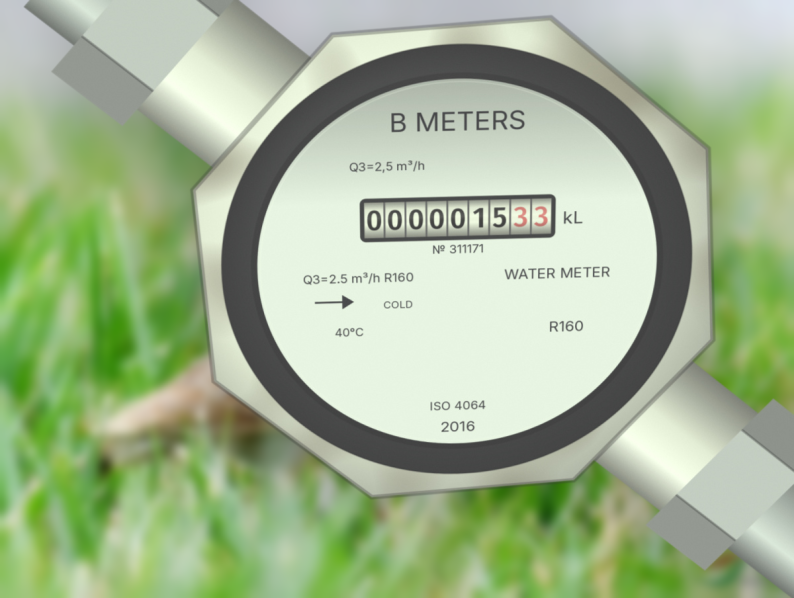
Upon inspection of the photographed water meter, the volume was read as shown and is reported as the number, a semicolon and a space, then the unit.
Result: 15.33; kL
